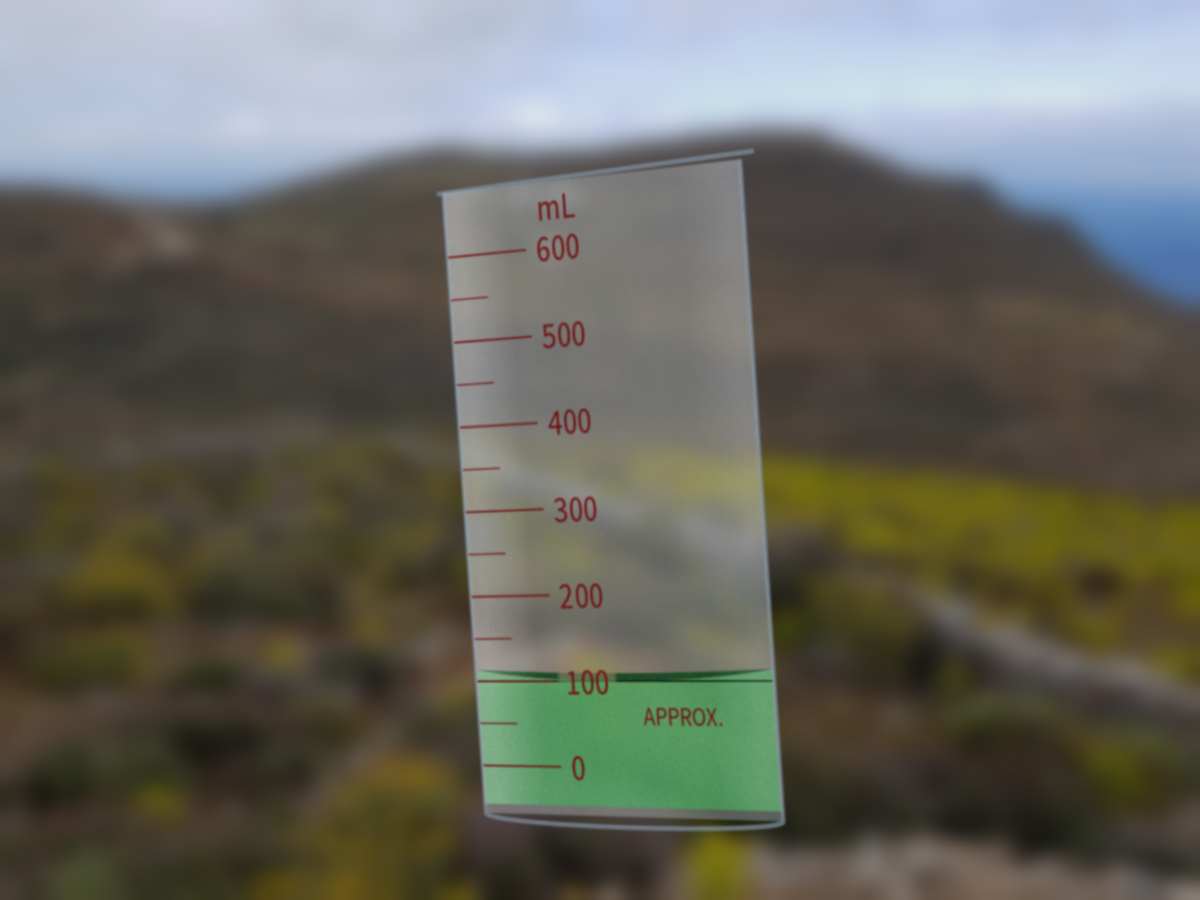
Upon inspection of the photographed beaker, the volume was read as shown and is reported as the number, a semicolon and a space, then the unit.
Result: 100; mL
